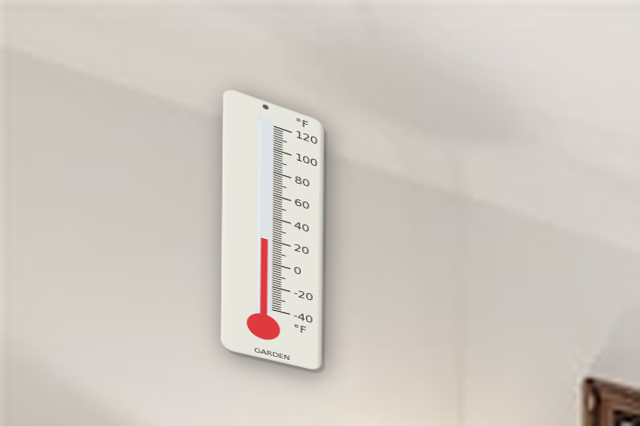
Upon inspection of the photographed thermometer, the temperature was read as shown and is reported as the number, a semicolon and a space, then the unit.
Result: 20; °F
